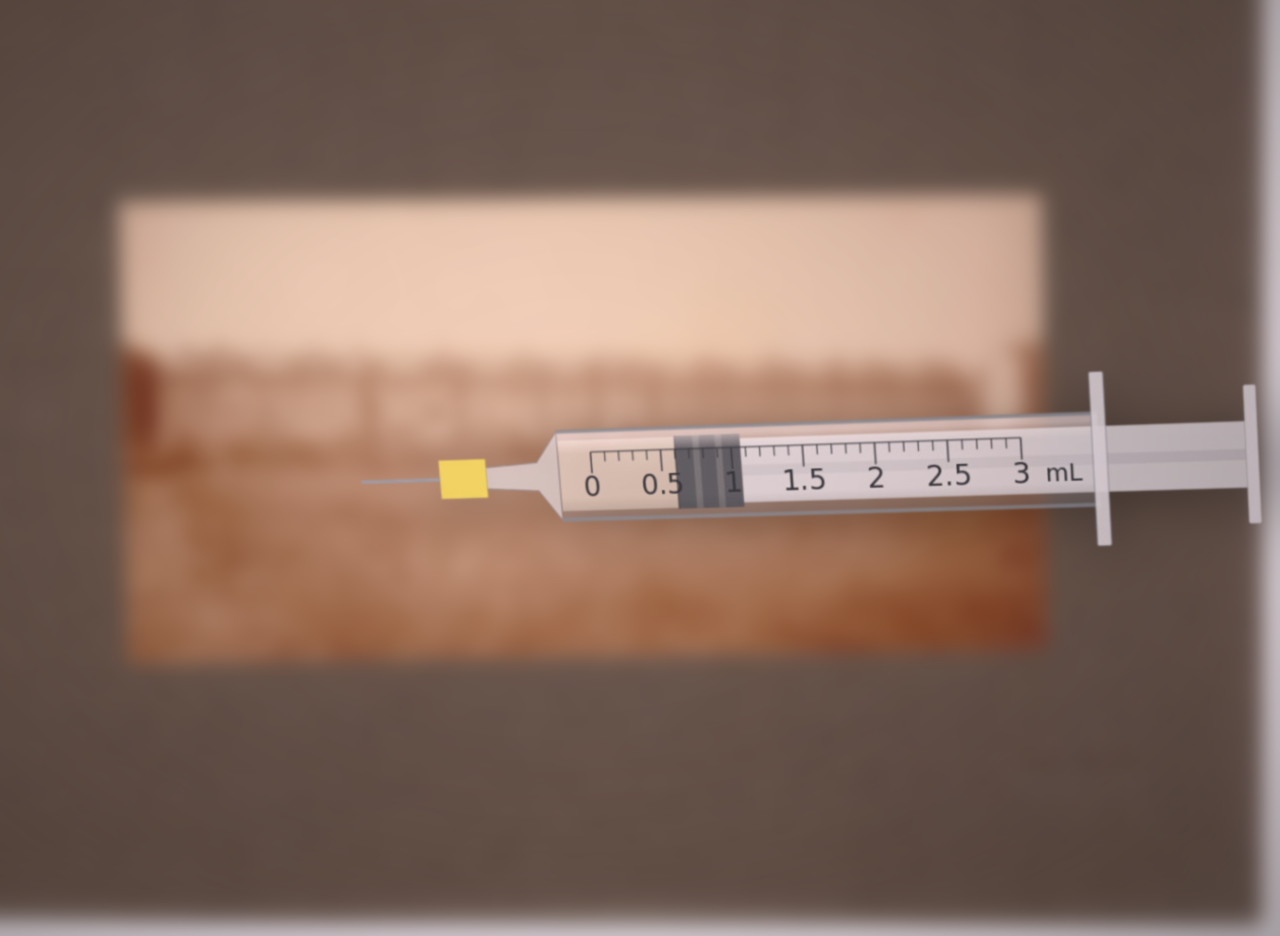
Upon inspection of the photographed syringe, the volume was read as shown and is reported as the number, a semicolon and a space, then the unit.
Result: 0.6; mL
